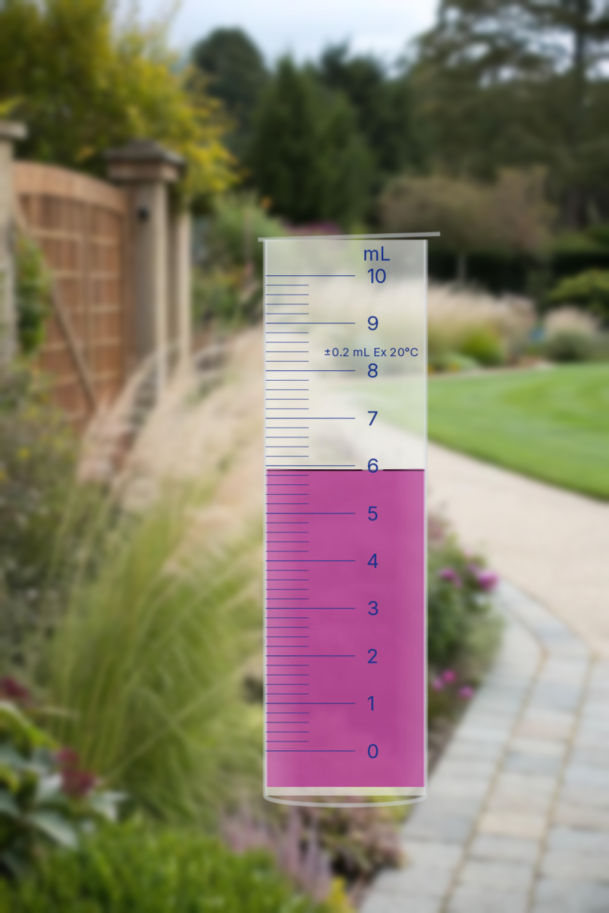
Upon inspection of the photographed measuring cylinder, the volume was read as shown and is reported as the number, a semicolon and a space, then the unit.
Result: 5.9; mL
